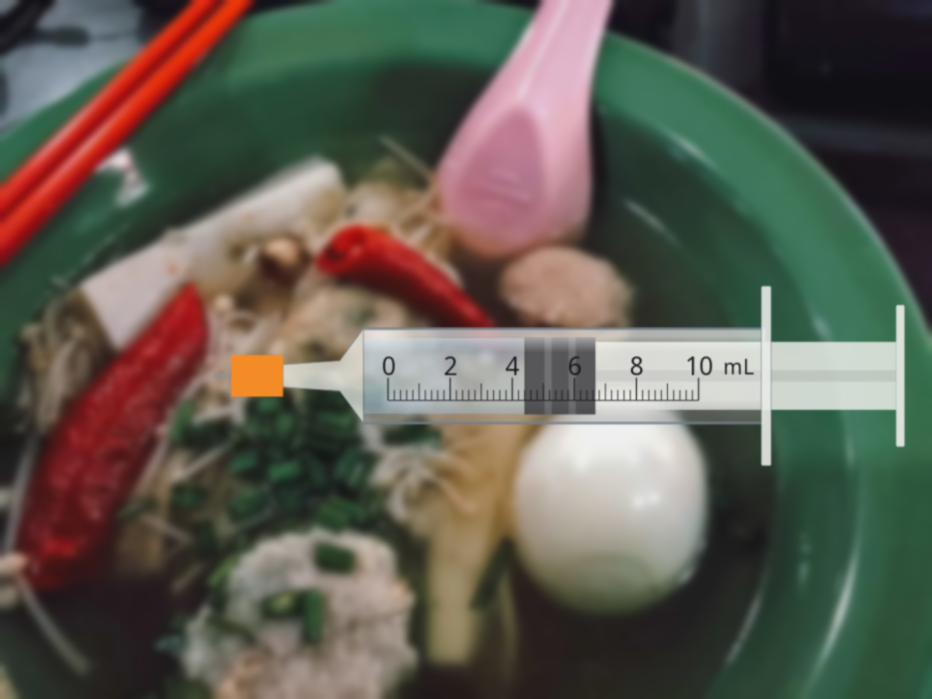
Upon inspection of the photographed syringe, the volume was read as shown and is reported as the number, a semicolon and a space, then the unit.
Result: 4.4; mL
